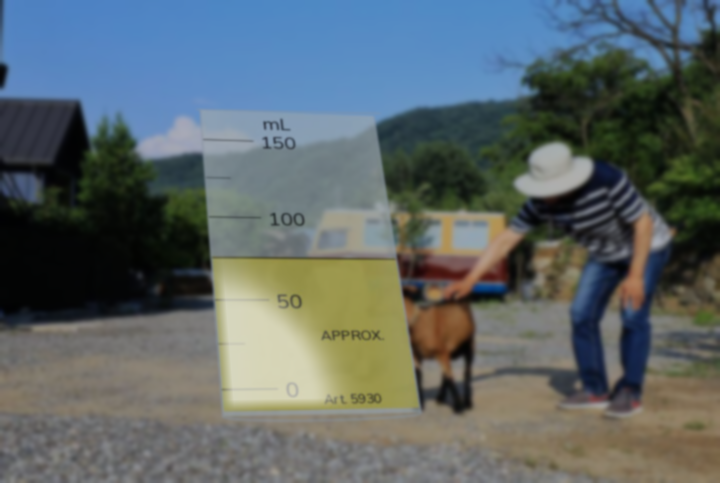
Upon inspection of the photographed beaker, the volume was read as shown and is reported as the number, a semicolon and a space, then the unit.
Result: 75; mL
